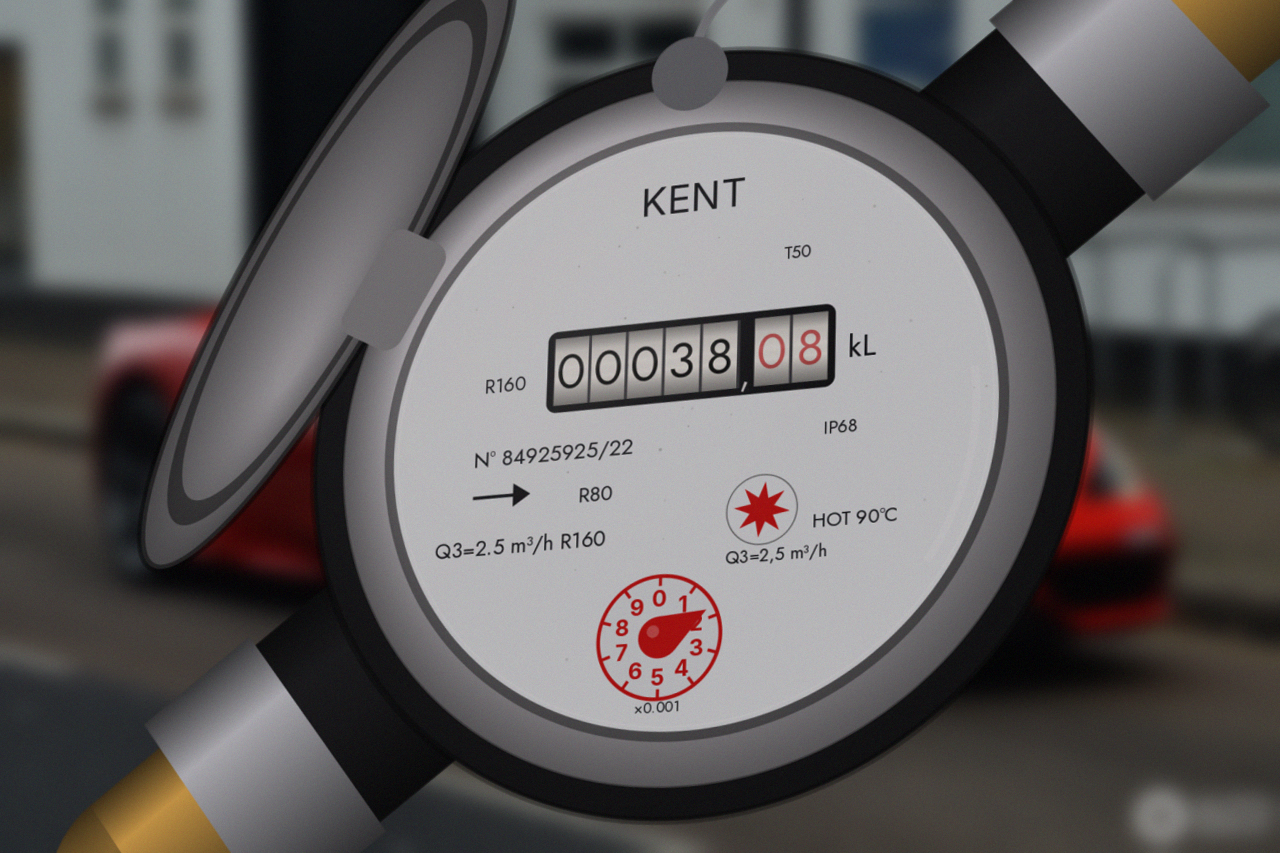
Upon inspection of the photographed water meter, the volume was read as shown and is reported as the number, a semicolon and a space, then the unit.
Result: 38.081; kL
